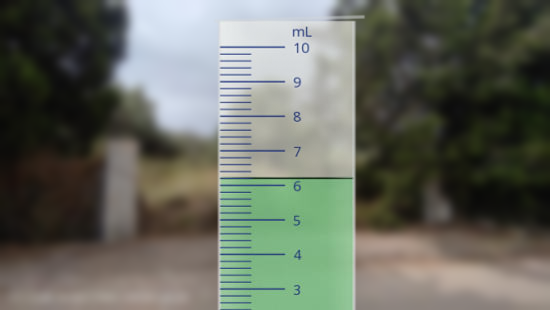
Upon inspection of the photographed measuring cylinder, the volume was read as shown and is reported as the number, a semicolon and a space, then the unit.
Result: 6.2; mL
